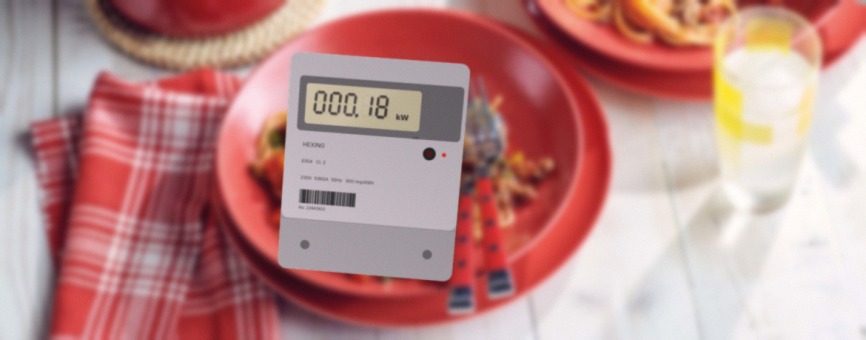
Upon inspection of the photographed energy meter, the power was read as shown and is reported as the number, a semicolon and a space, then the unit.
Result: 0.18; kW
